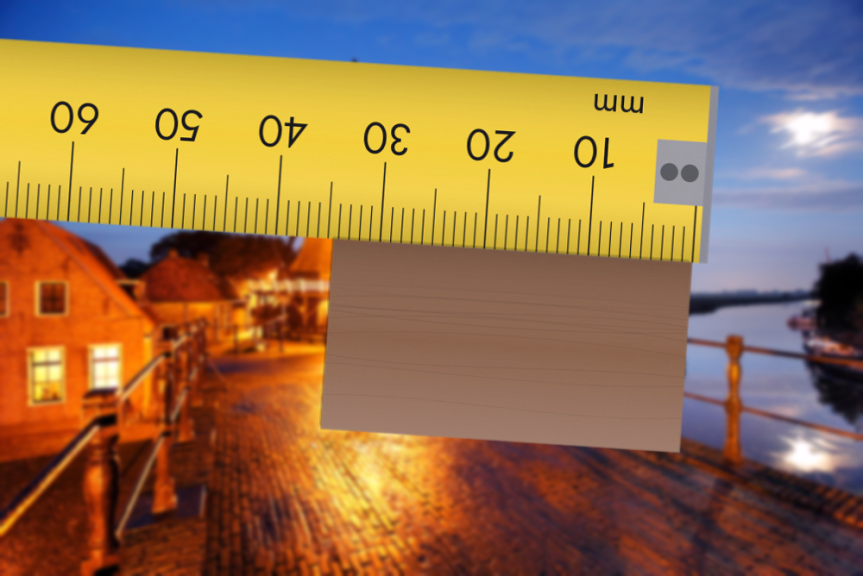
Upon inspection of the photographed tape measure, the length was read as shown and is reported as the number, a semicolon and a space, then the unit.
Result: 34.5; mm
